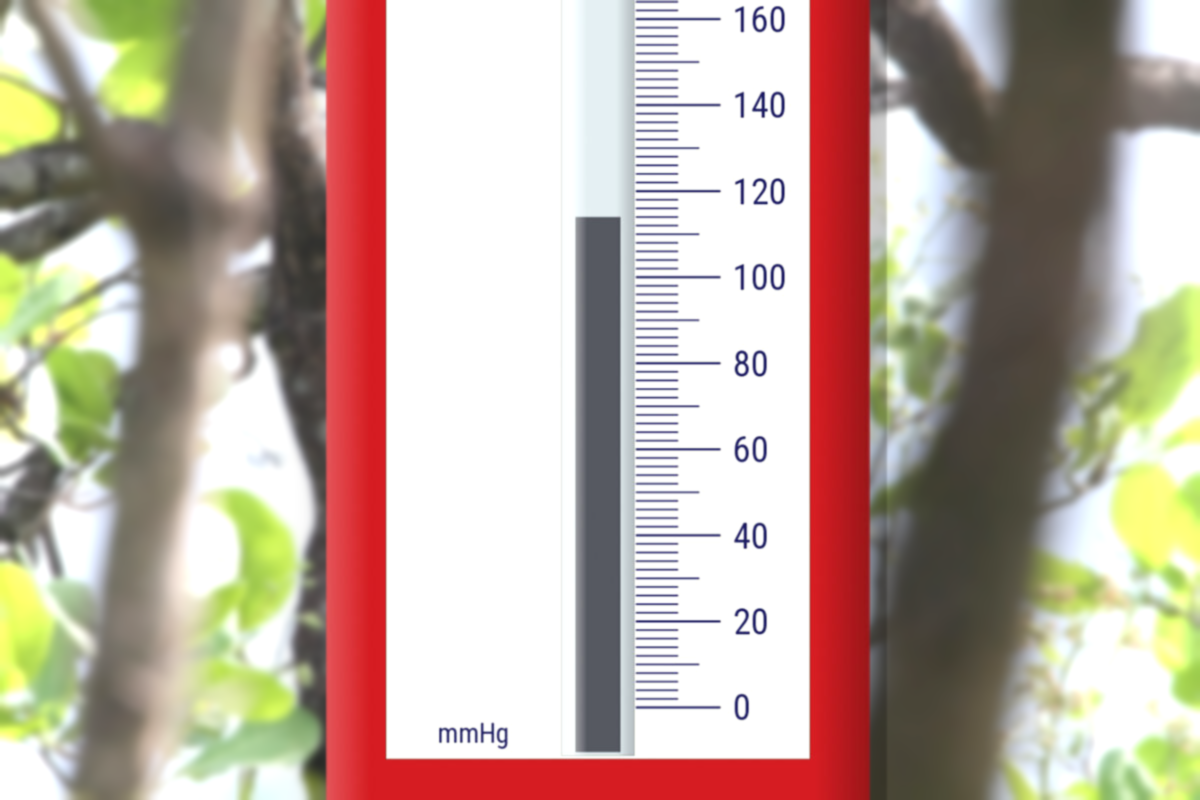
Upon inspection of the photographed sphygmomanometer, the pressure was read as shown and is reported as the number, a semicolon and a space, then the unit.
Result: 114; mmHg
